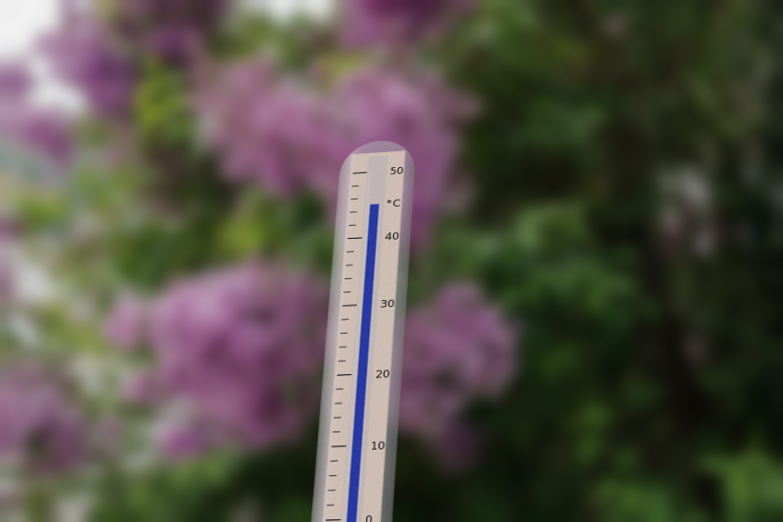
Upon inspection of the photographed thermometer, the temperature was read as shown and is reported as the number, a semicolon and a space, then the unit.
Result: 45; °C
